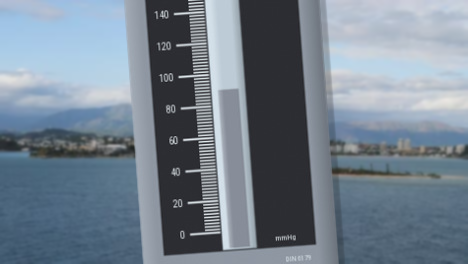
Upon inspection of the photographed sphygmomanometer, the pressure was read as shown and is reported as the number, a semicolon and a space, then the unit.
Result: 90; mmHg
